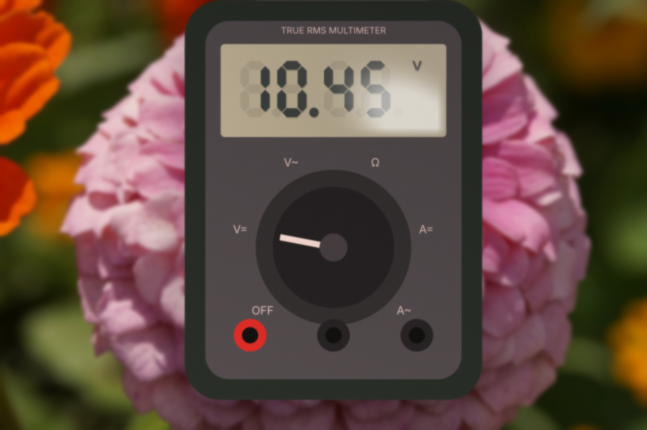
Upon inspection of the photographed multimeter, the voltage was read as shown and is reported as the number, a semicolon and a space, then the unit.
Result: 10.45; V
